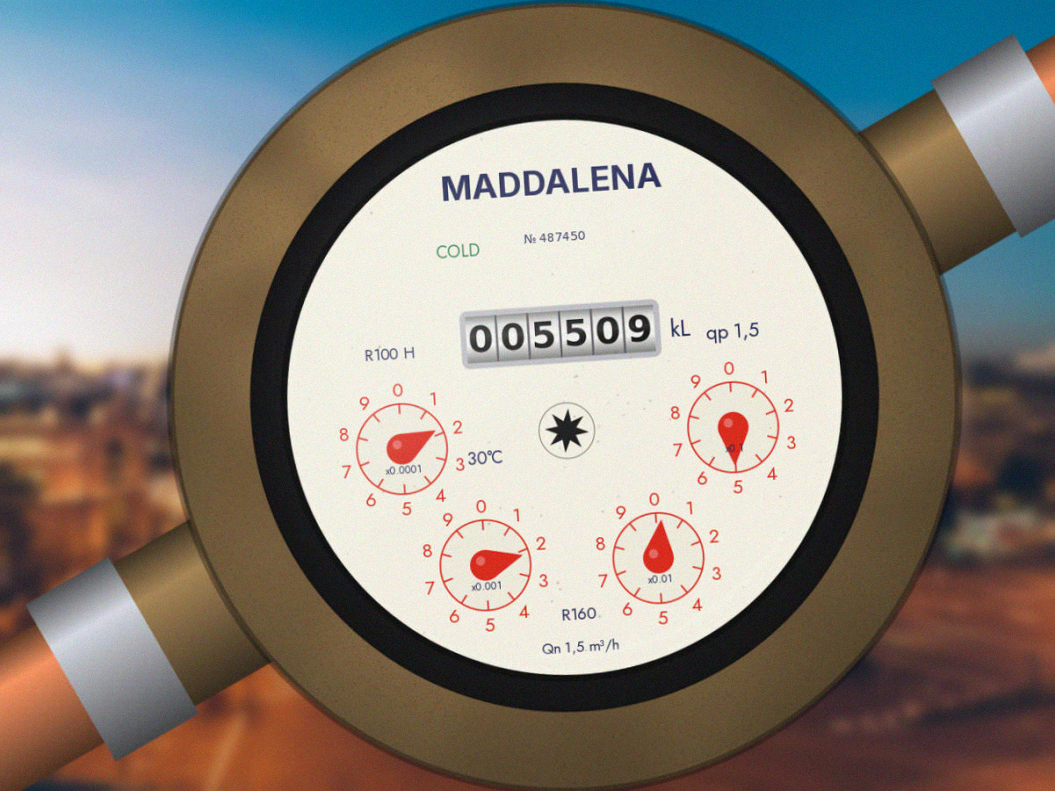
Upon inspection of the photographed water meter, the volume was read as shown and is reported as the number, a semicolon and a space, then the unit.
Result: 5509.5021; kL
